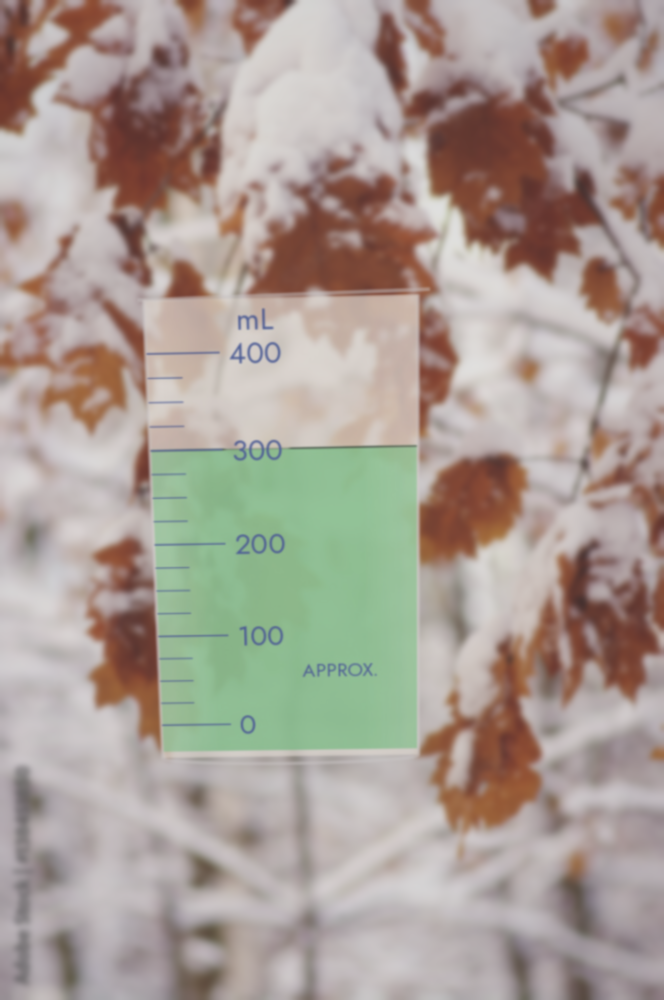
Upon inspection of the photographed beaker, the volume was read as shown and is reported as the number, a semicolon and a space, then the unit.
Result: 300; mL
